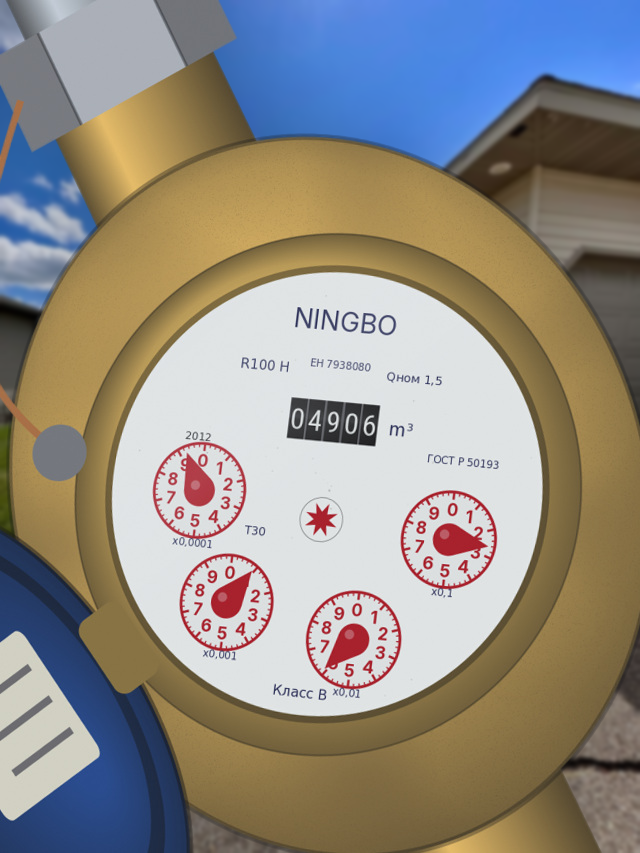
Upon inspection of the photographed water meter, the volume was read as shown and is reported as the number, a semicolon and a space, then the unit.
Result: 4906.2609; m³
